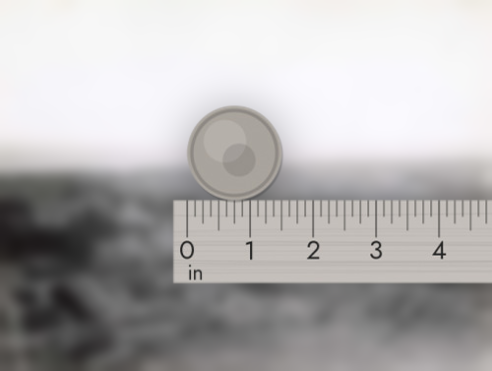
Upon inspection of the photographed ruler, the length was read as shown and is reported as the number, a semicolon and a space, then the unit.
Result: 1.5; in
